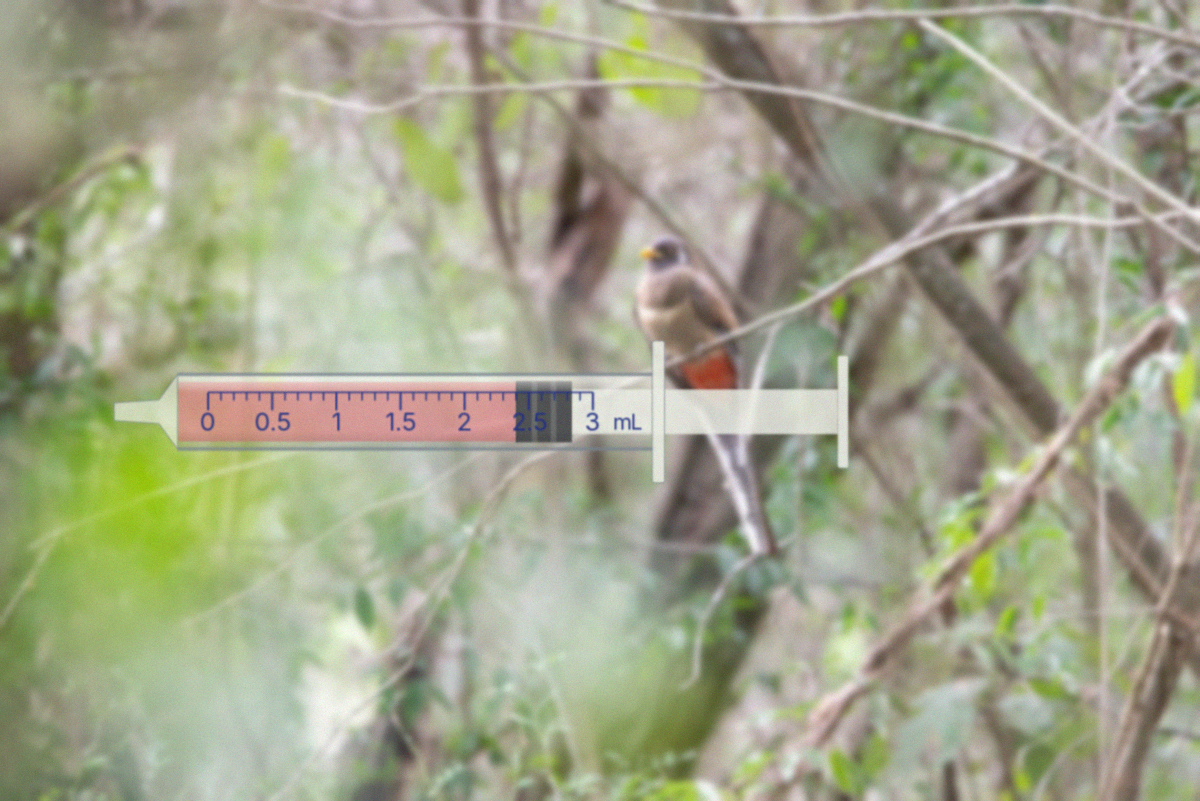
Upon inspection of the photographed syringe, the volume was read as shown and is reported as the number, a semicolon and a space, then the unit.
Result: 2.4; mL
